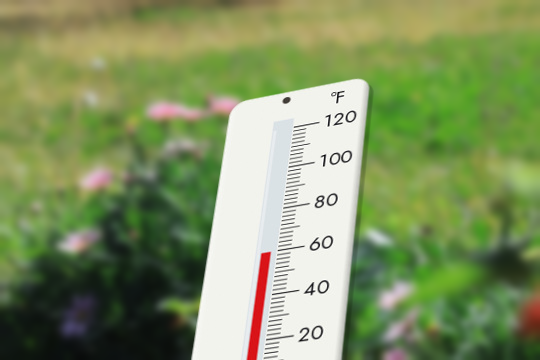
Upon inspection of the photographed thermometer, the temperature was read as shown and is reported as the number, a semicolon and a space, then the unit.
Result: 60; °F
